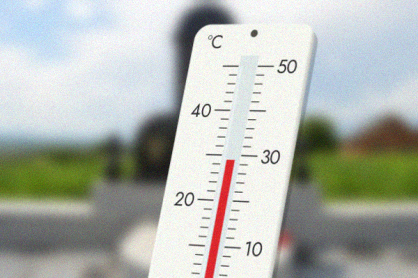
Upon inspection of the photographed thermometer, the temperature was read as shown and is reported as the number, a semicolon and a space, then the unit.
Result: 29; °C
